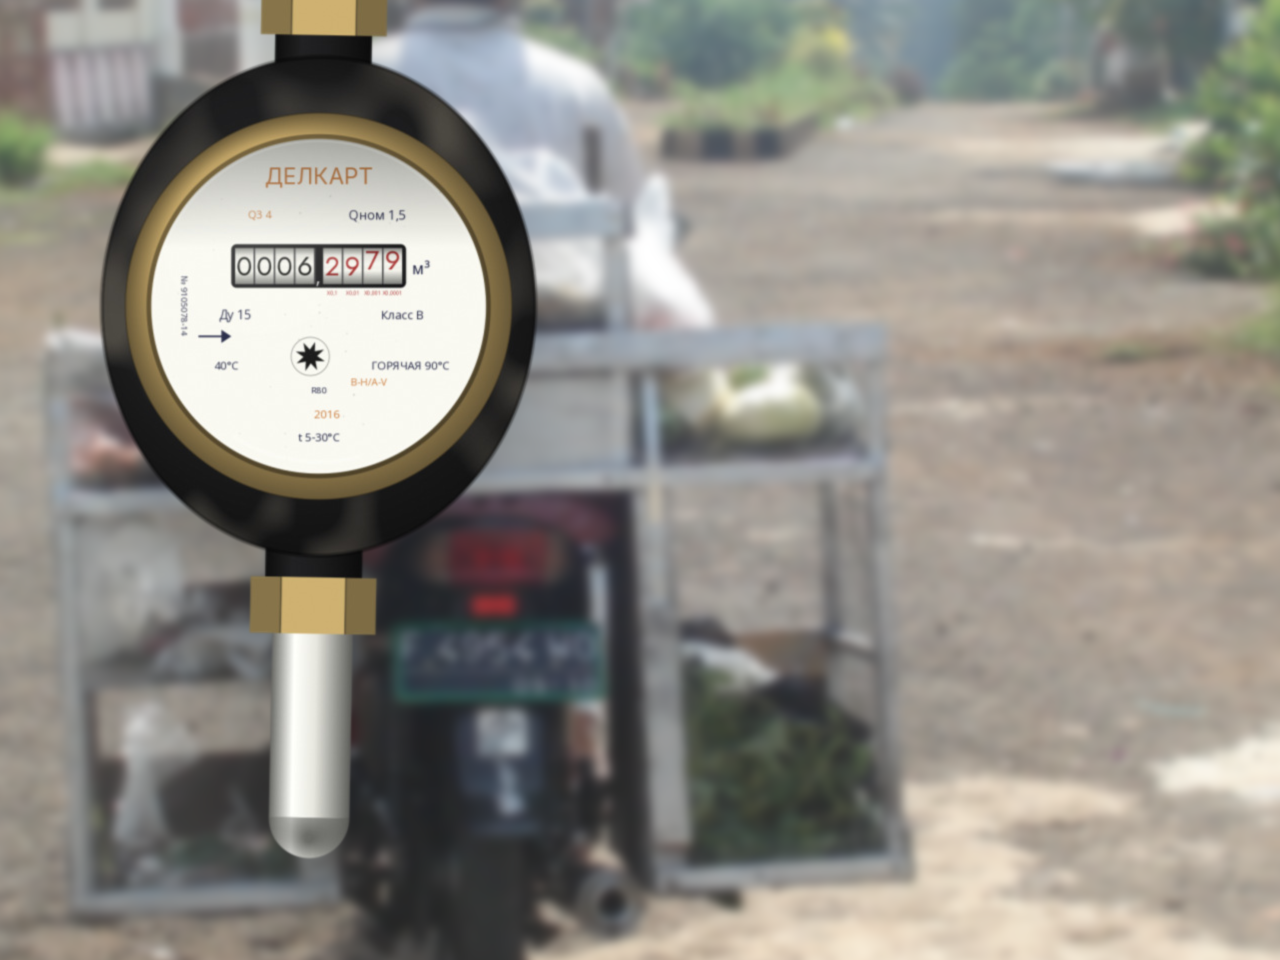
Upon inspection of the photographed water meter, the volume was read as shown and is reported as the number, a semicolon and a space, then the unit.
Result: 6.2979; m³
